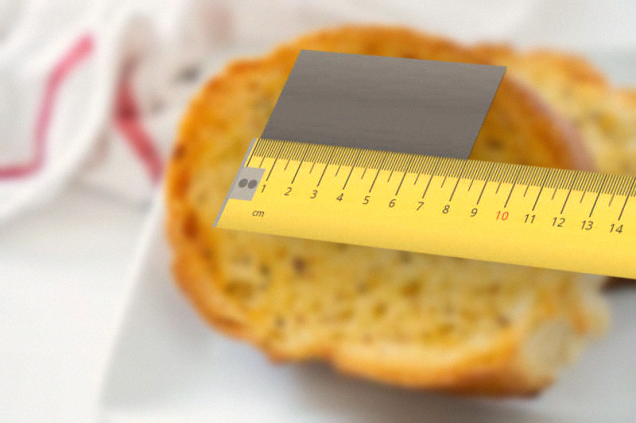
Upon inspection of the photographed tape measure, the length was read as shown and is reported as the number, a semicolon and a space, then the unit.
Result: 8; cm
